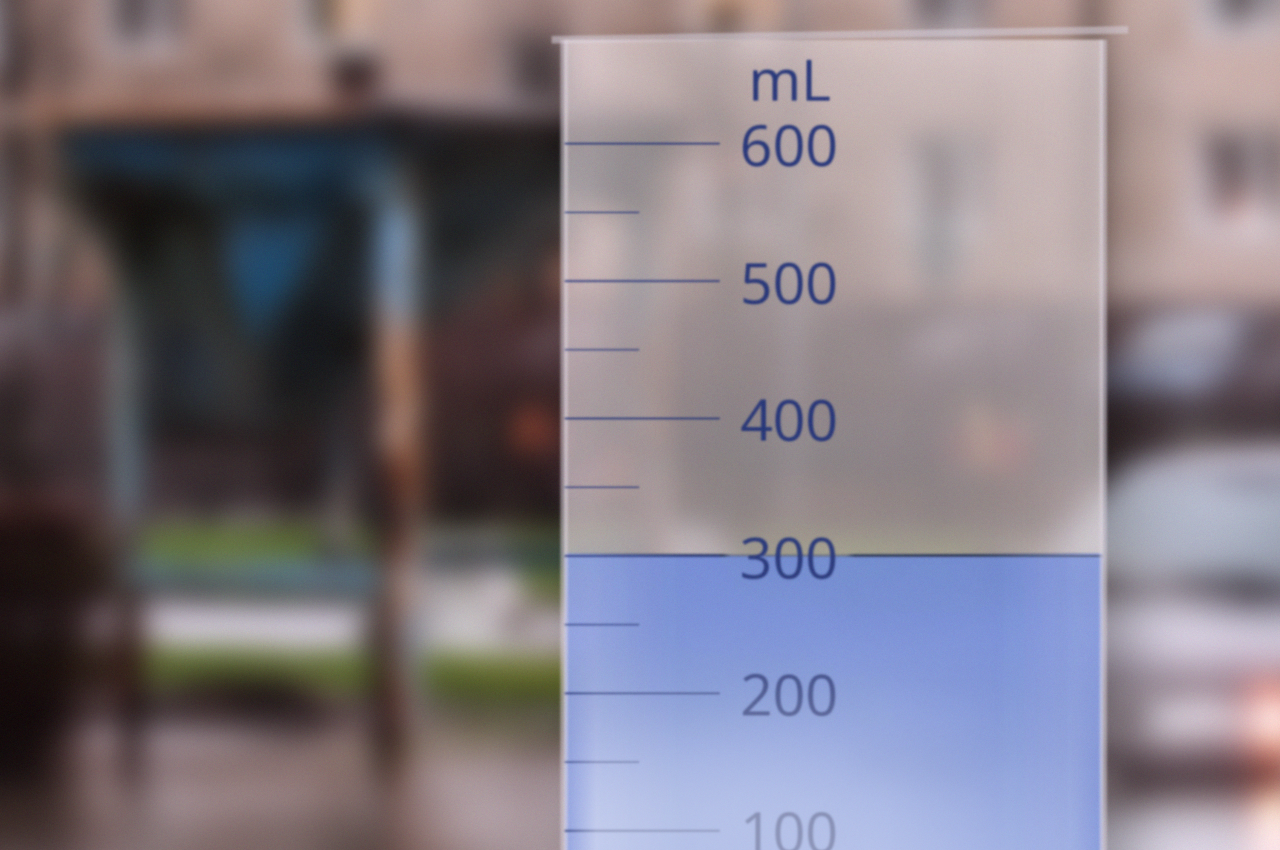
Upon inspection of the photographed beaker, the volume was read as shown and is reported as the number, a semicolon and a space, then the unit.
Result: 300; mL
